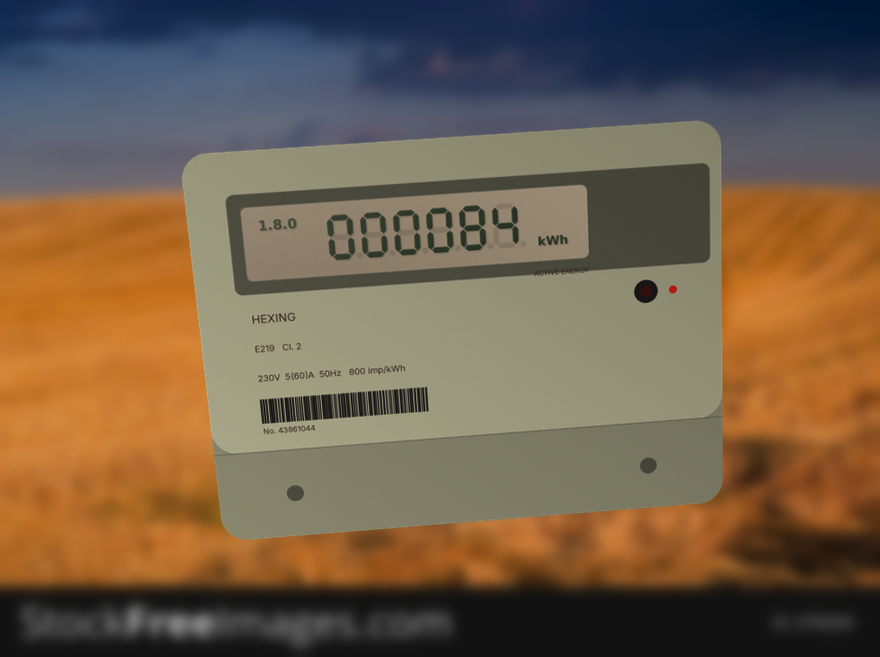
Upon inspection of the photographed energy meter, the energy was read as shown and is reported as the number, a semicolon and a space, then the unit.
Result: 84; kWh
